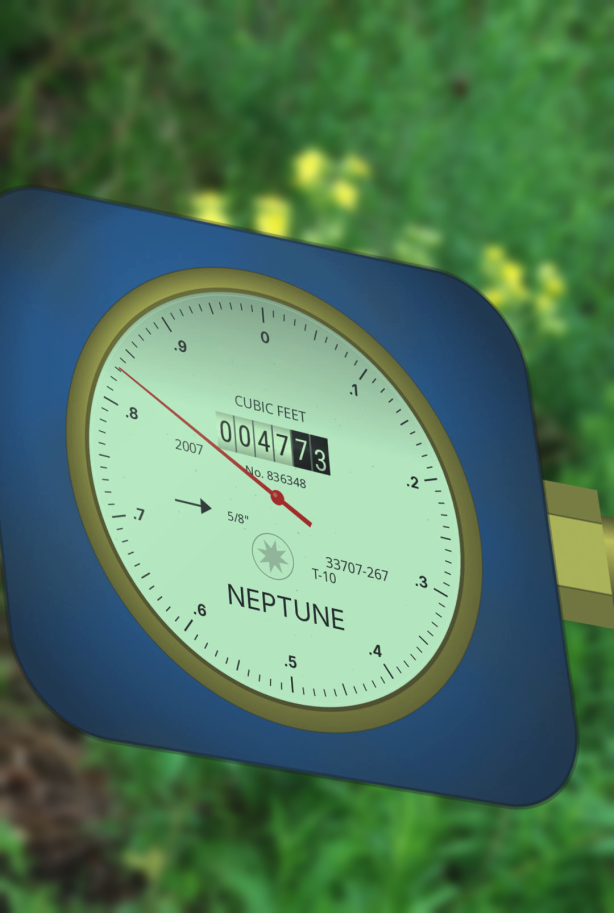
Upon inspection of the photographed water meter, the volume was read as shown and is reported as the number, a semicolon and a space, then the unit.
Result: 4772.83; ft³
